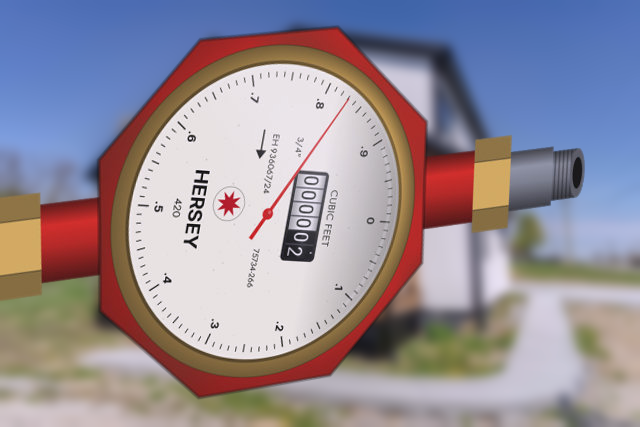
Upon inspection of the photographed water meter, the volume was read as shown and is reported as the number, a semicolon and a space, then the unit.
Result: 1.83; ft³
